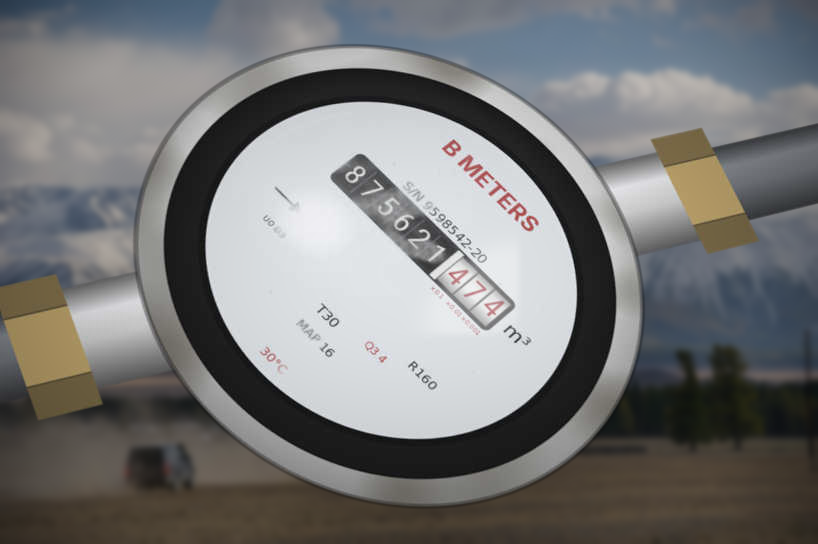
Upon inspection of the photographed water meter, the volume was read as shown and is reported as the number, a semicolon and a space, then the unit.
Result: 875621.474; m³
